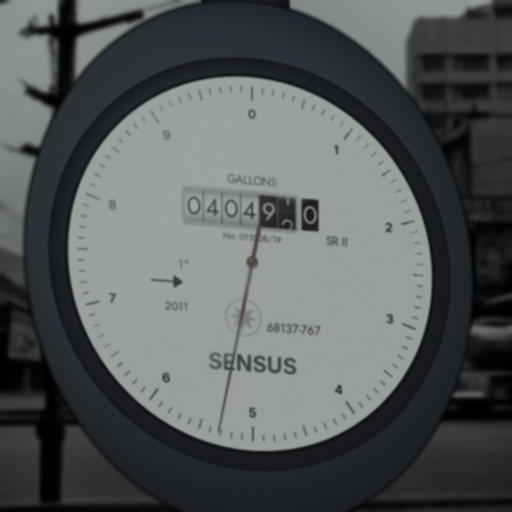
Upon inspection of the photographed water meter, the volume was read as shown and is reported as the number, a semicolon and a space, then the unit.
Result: 404915.3; gal
